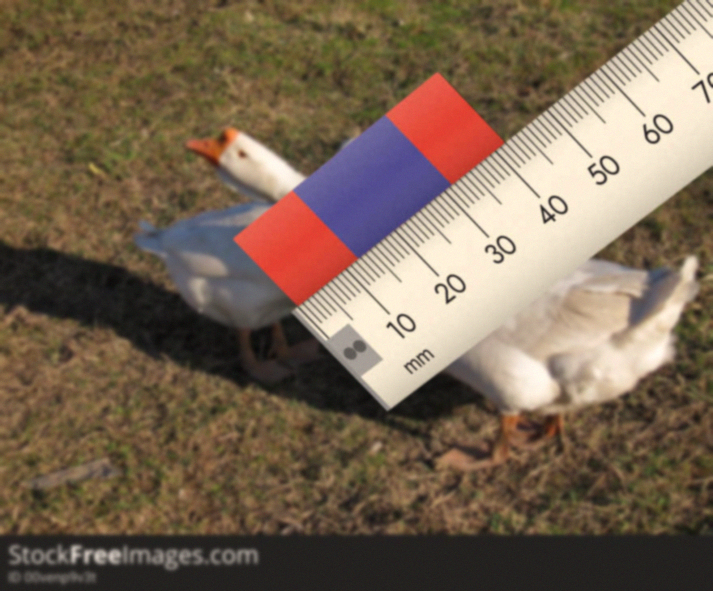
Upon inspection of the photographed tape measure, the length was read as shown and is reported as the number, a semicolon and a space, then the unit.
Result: 42; mm
